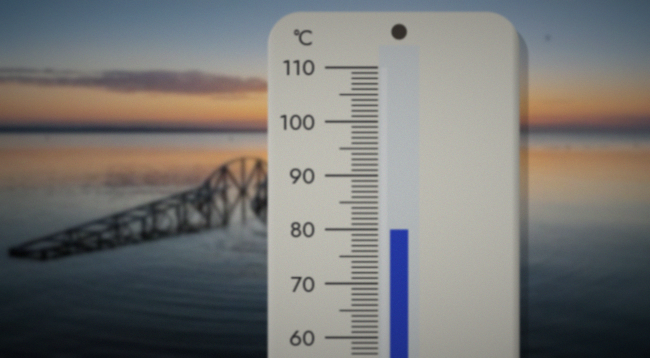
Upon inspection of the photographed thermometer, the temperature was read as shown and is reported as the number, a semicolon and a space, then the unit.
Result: 80; °C
